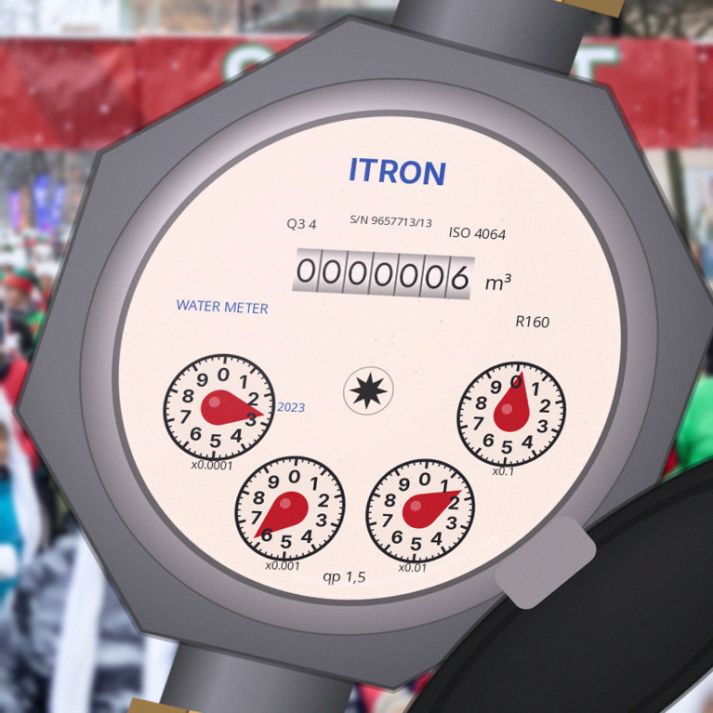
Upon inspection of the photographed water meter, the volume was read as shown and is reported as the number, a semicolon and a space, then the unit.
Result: 6.0162; m³
